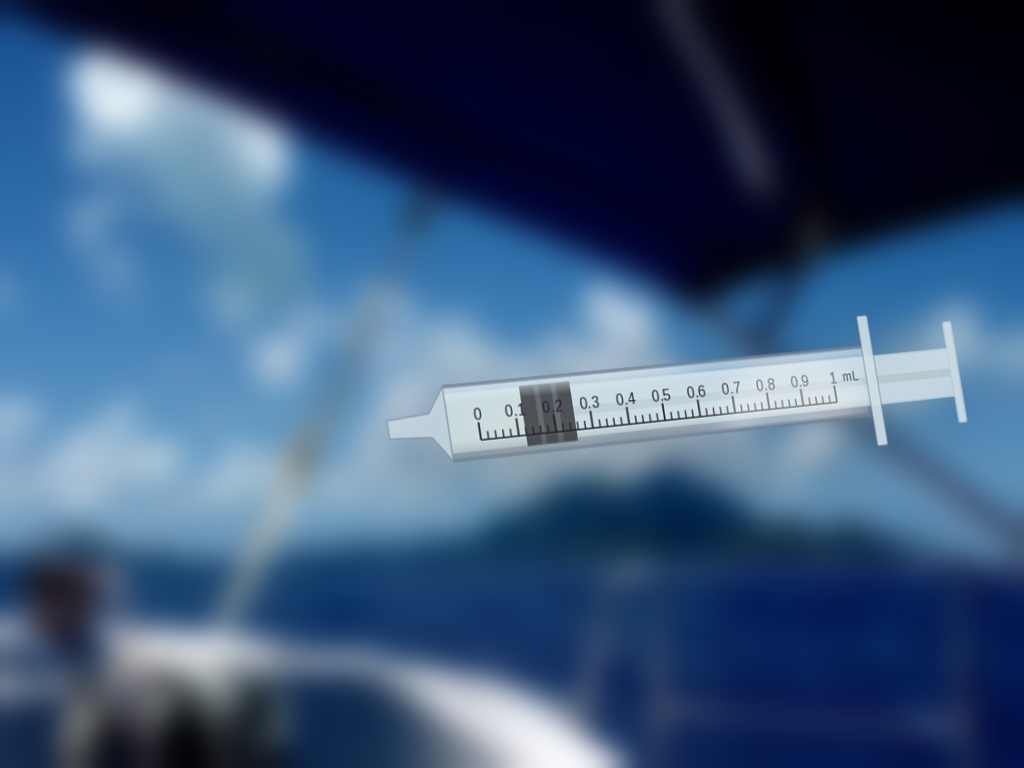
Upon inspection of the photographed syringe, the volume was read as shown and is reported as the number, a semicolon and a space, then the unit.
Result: 0.12; mL
